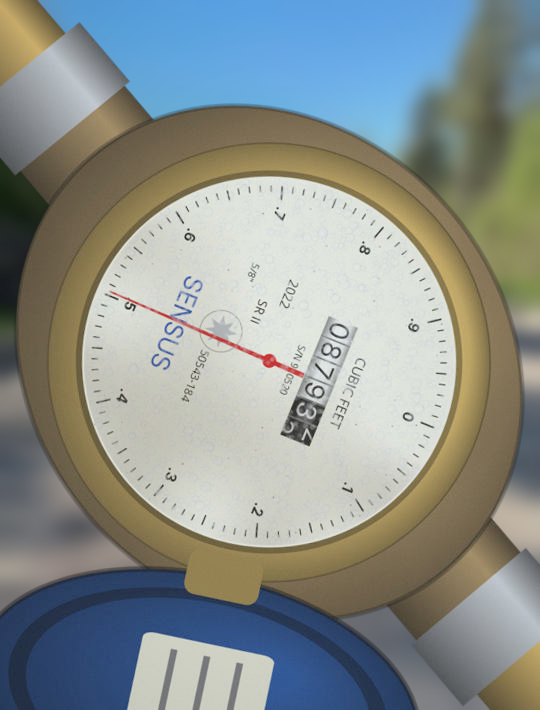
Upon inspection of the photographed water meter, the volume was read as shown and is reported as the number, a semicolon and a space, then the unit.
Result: 87932.50; ft³
